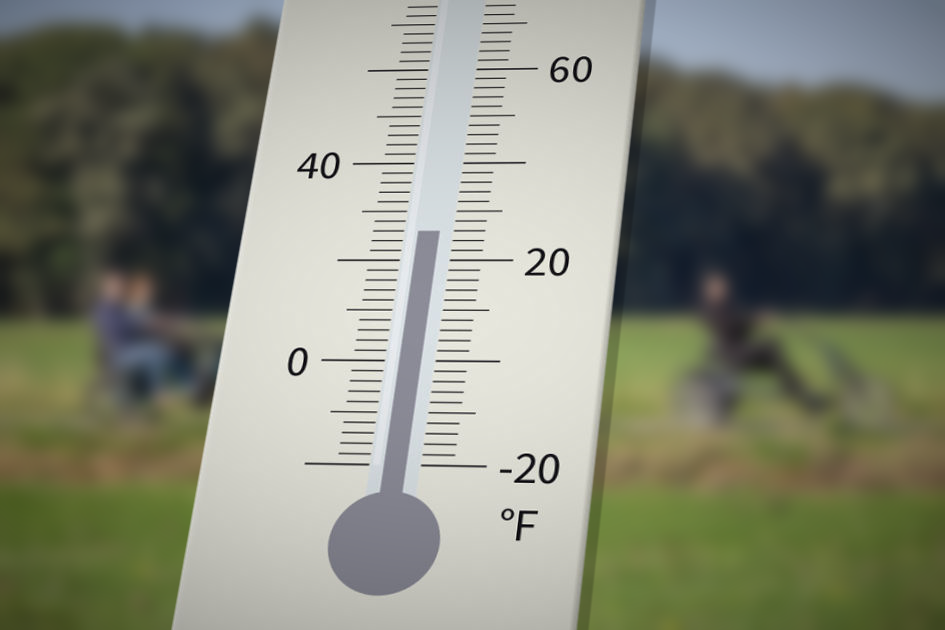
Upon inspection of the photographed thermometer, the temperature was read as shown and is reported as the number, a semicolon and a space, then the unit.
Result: 26; °F
